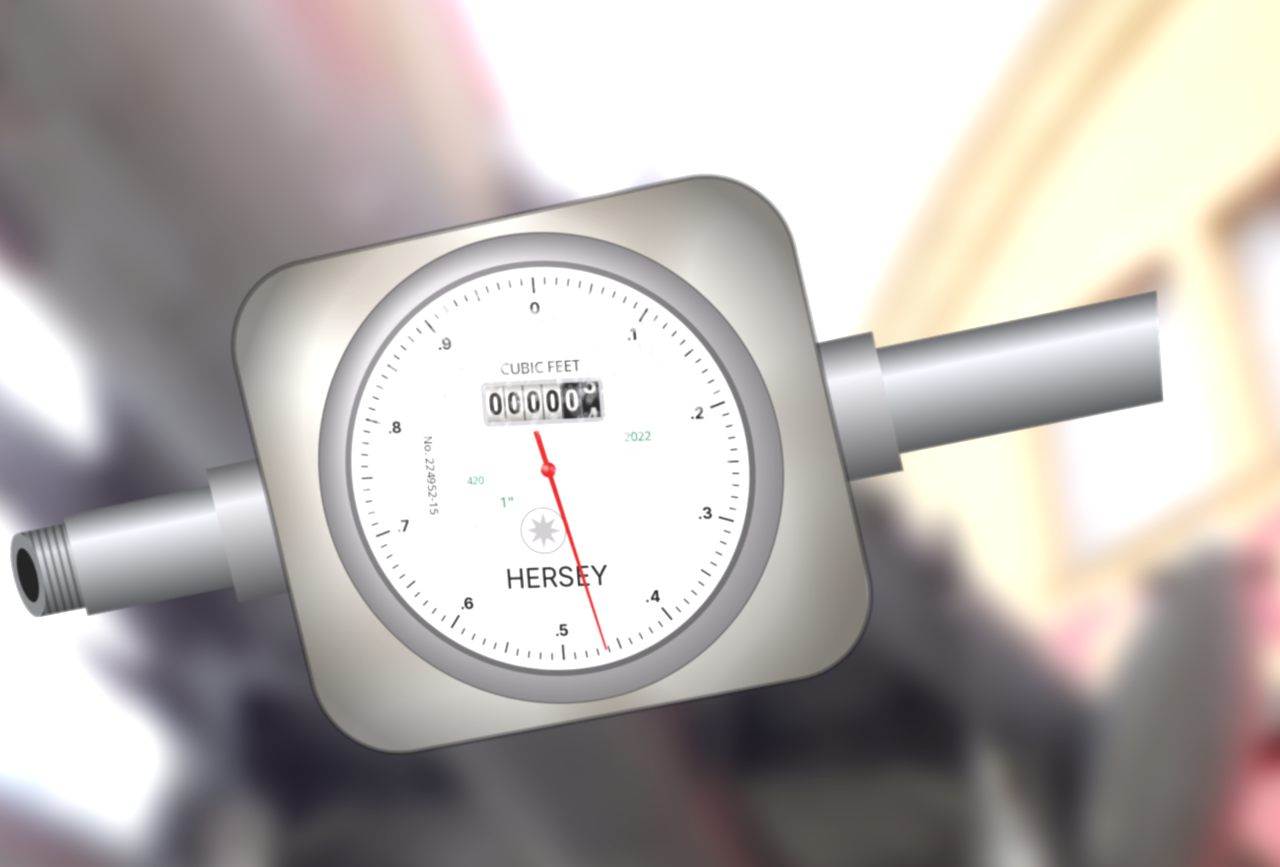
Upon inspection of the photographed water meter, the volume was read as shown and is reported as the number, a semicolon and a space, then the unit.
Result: 3.46; ft³
